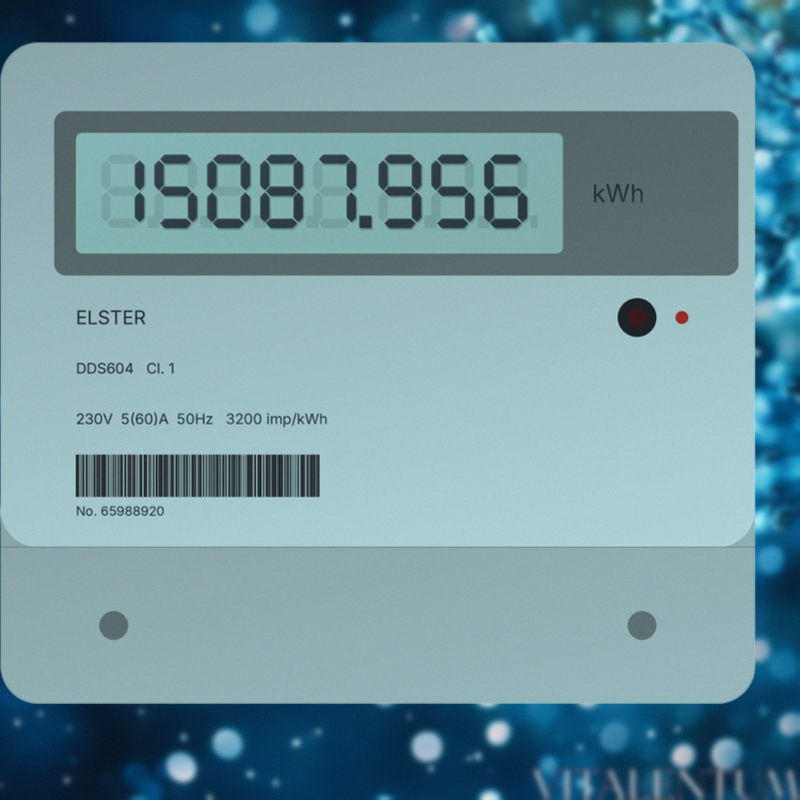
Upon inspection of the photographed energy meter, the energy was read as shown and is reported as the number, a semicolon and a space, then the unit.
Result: 15087.956; kWh
